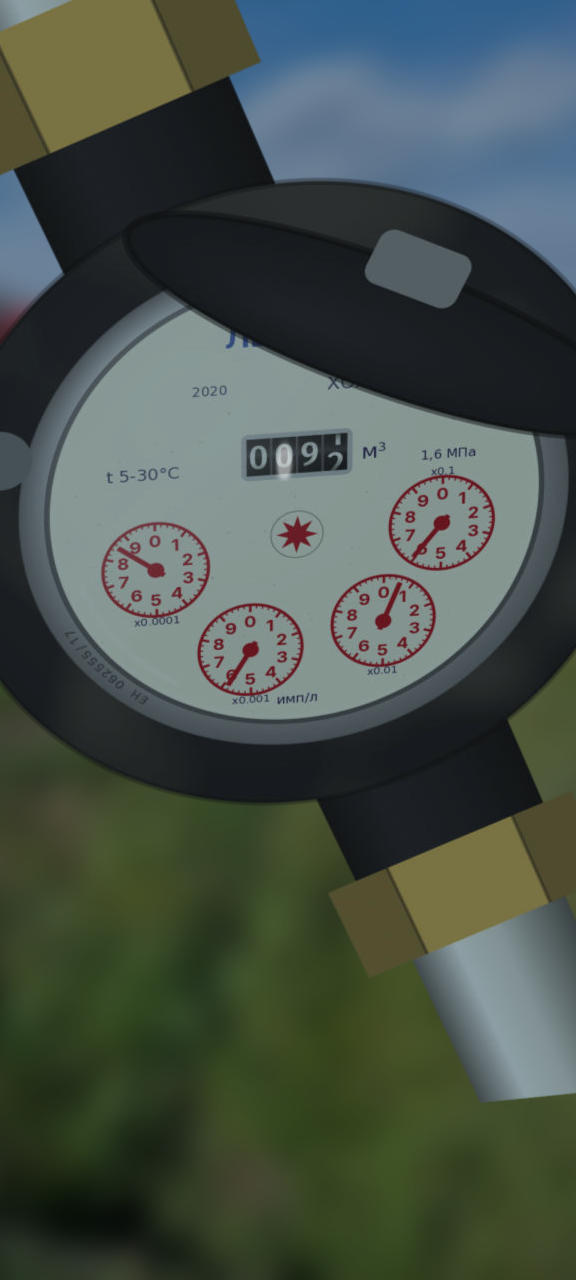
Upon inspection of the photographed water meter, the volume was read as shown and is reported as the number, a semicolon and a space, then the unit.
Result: 91.6058; m³
